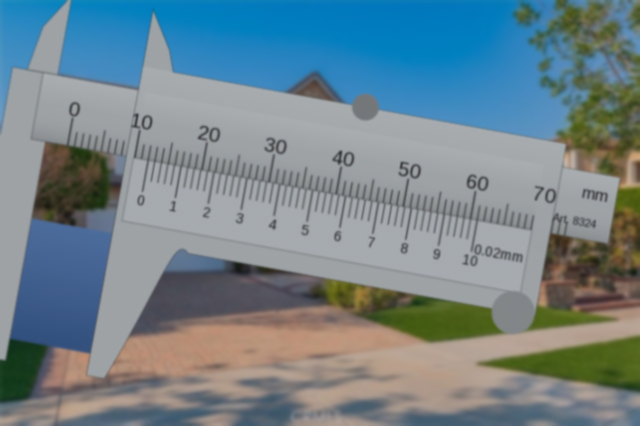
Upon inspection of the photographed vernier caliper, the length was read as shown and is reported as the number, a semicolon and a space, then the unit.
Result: 12.0; mm
